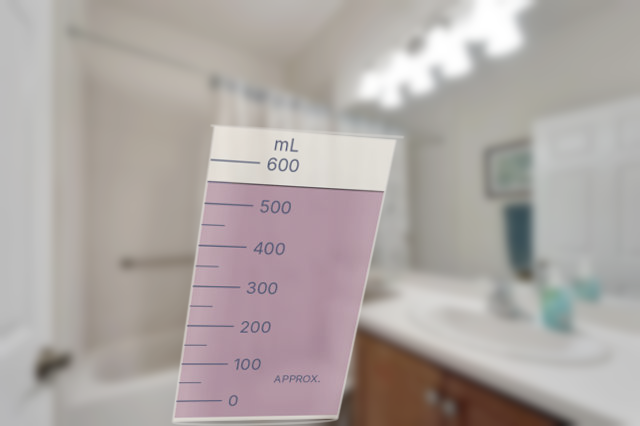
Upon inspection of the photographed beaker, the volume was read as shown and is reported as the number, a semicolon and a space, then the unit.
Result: 550; mL
